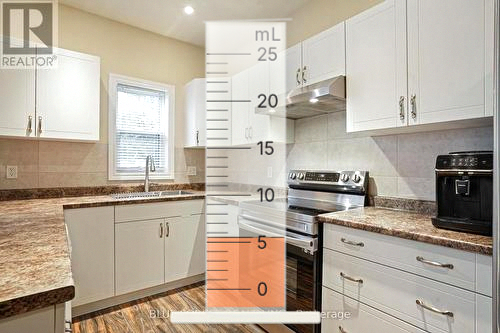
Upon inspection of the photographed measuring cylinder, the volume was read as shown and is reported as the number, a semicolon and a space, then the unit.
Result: 5.5; mL
